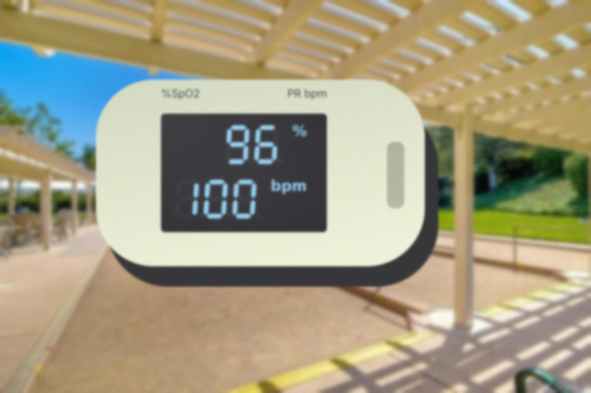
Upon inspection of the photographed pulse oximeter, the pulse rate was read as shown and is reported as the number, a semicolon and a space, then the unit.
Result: 100; bpm
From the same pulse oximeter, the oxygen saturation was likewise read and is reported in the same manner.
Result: 96; %
